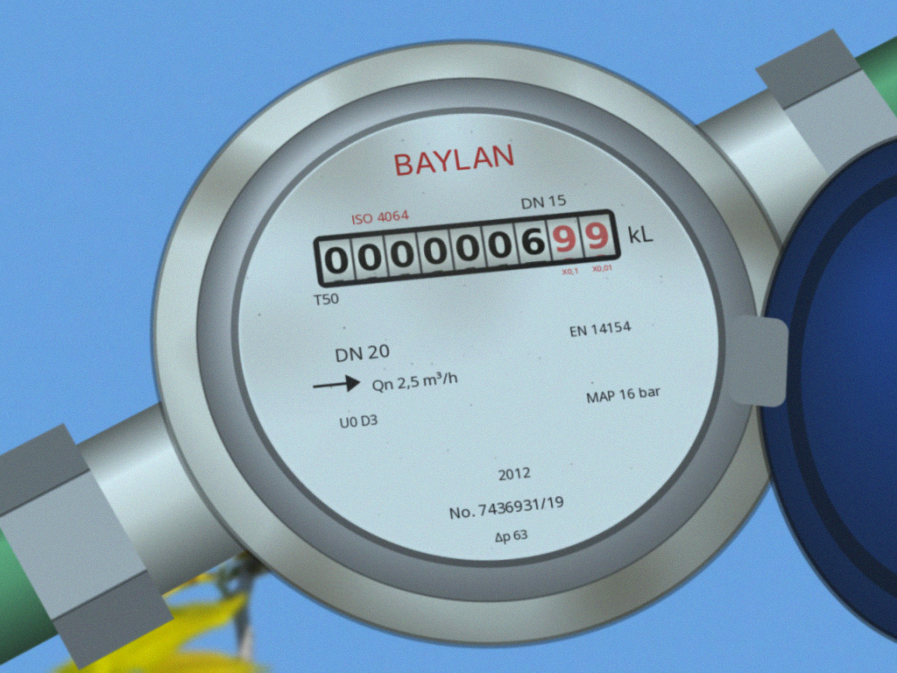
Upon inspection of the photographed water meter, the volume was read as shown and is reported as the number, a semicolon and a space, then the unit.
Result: 6.99; kL
